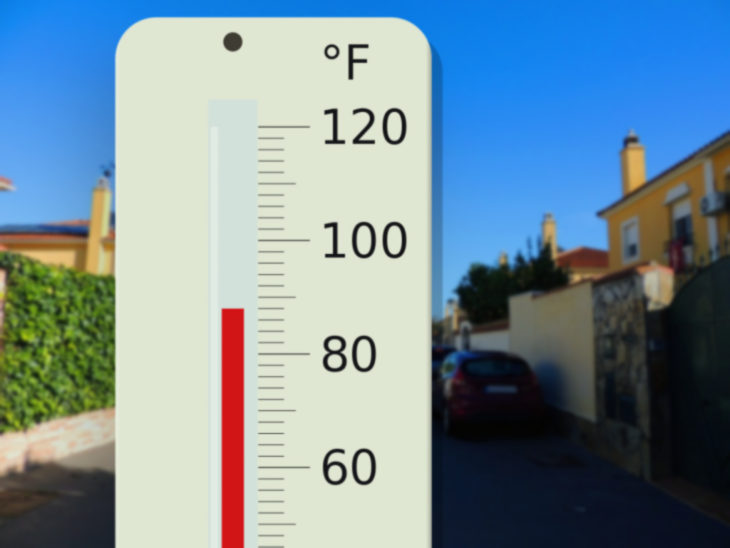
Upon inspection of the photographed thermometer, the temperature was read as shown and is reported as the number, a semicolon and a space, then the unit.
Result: 88; °F
